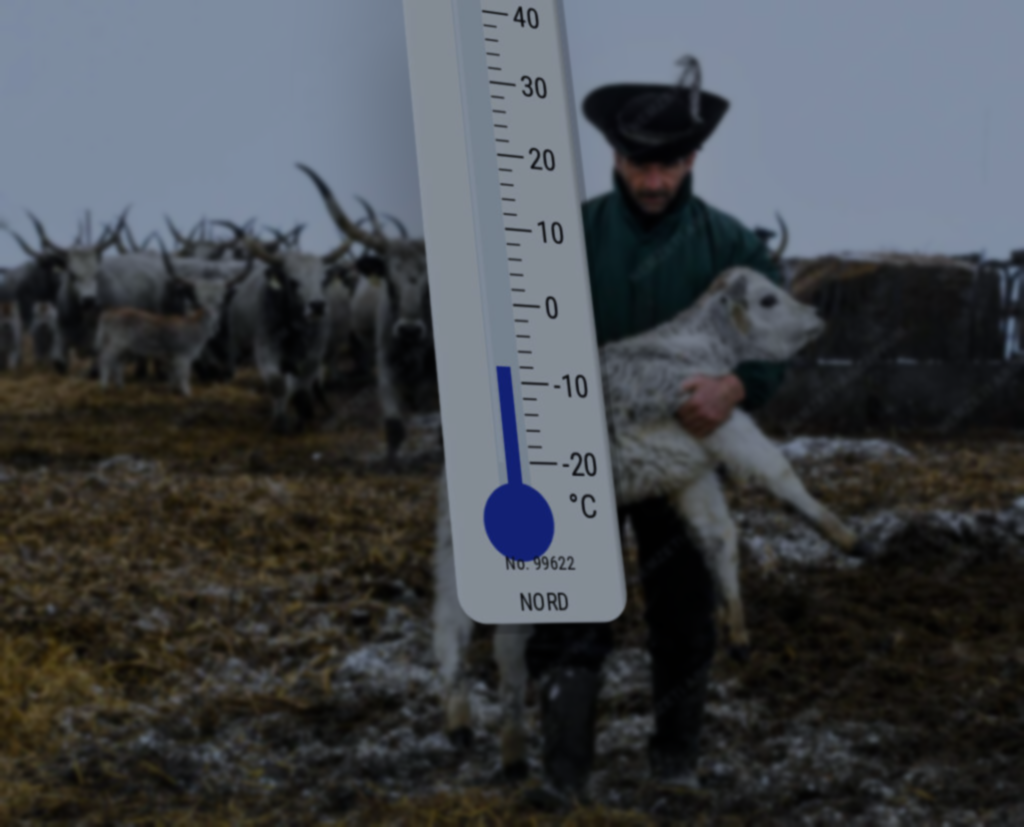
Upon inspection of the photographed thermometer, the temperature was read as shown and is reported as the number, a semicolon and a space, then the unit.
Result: -8; °C
